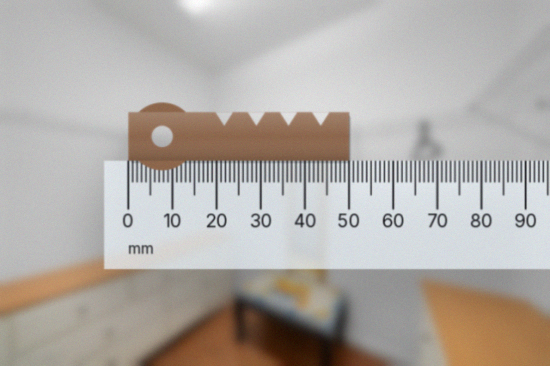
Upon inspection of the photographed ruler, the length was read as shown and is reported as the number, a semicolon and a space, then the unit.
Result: 50; mm
